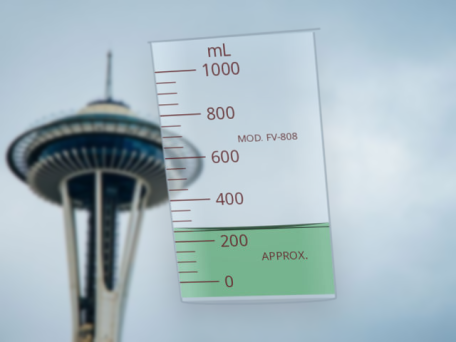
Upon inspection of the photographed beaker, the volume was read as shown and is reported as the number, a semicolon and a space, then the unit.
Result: 250; mL
